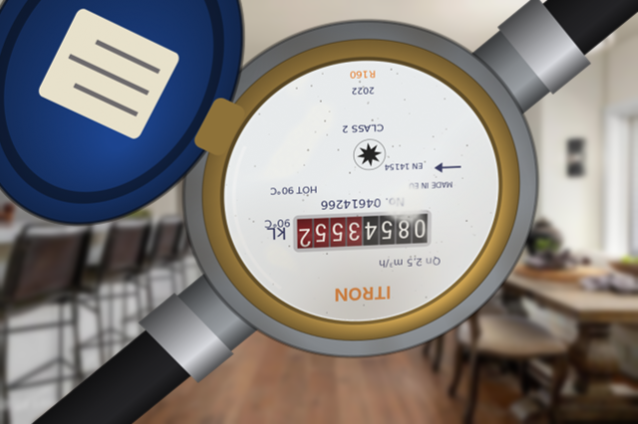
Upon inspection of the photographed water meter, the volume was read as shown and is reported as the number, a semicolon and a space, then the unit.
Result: 854.3552; kL
